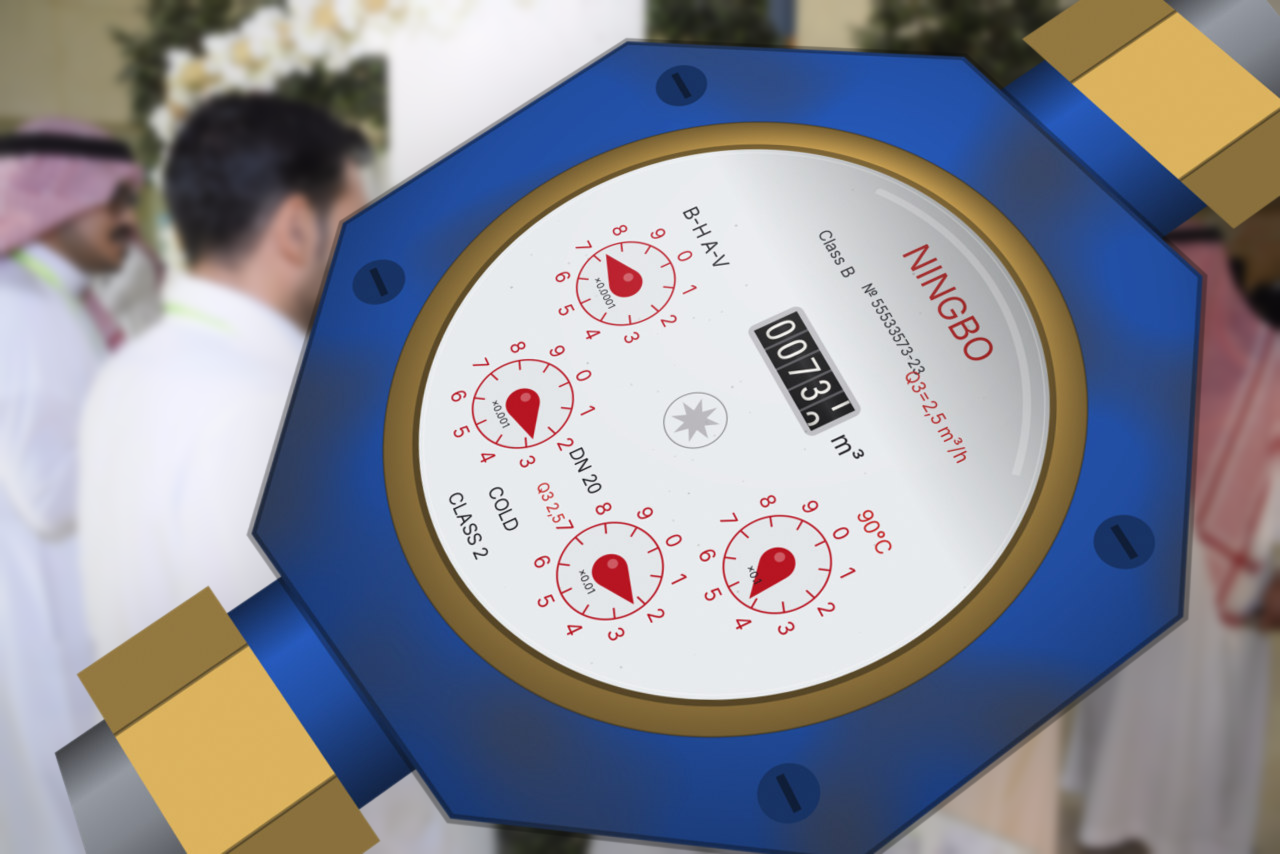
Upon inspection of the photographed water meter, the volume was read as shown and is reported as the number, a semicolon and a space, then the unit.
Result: 731.4227; m³
